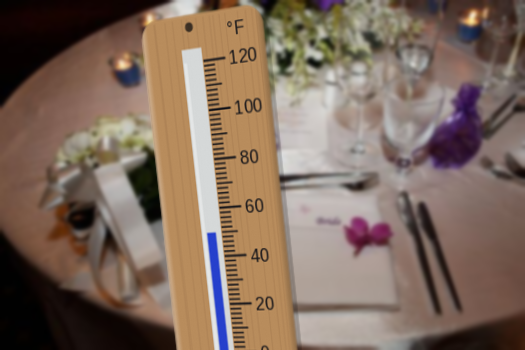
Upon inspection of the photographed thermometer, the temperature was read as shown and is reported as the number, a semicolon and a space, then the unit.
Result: 50; °F
